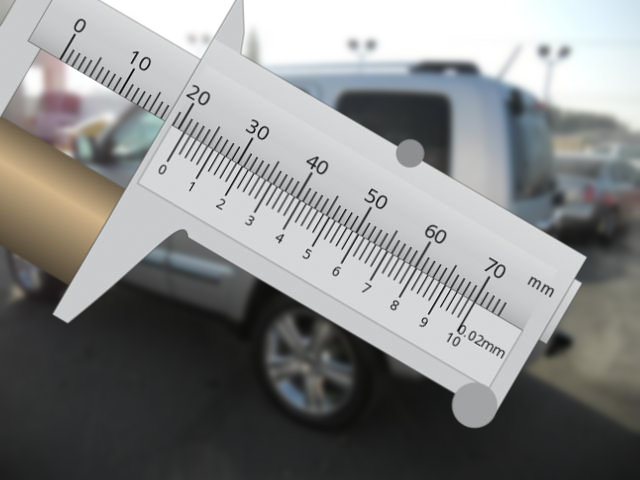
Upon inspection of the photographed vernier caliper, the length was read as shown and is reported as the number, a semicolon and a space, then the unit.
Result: 21.0; mm
